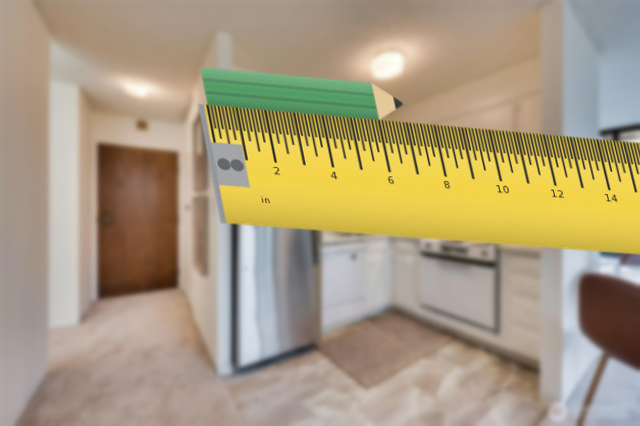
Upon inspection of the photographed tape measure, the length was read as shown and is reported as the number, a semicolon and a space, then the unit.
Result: 7; in
